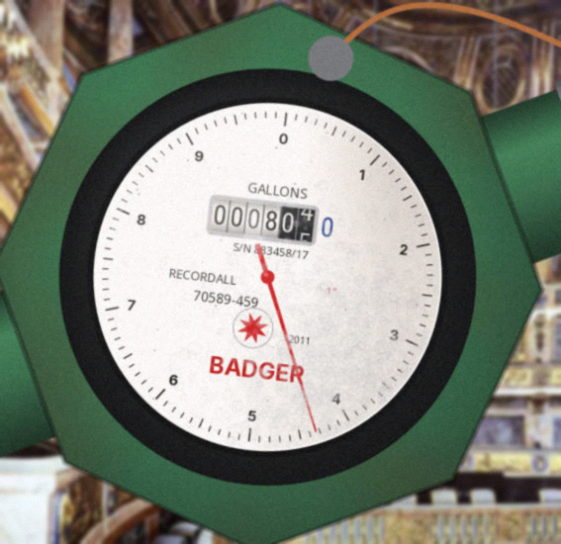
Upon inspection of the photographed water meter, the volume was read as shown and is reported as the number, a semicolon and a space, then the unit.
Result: 8044.3; gal
